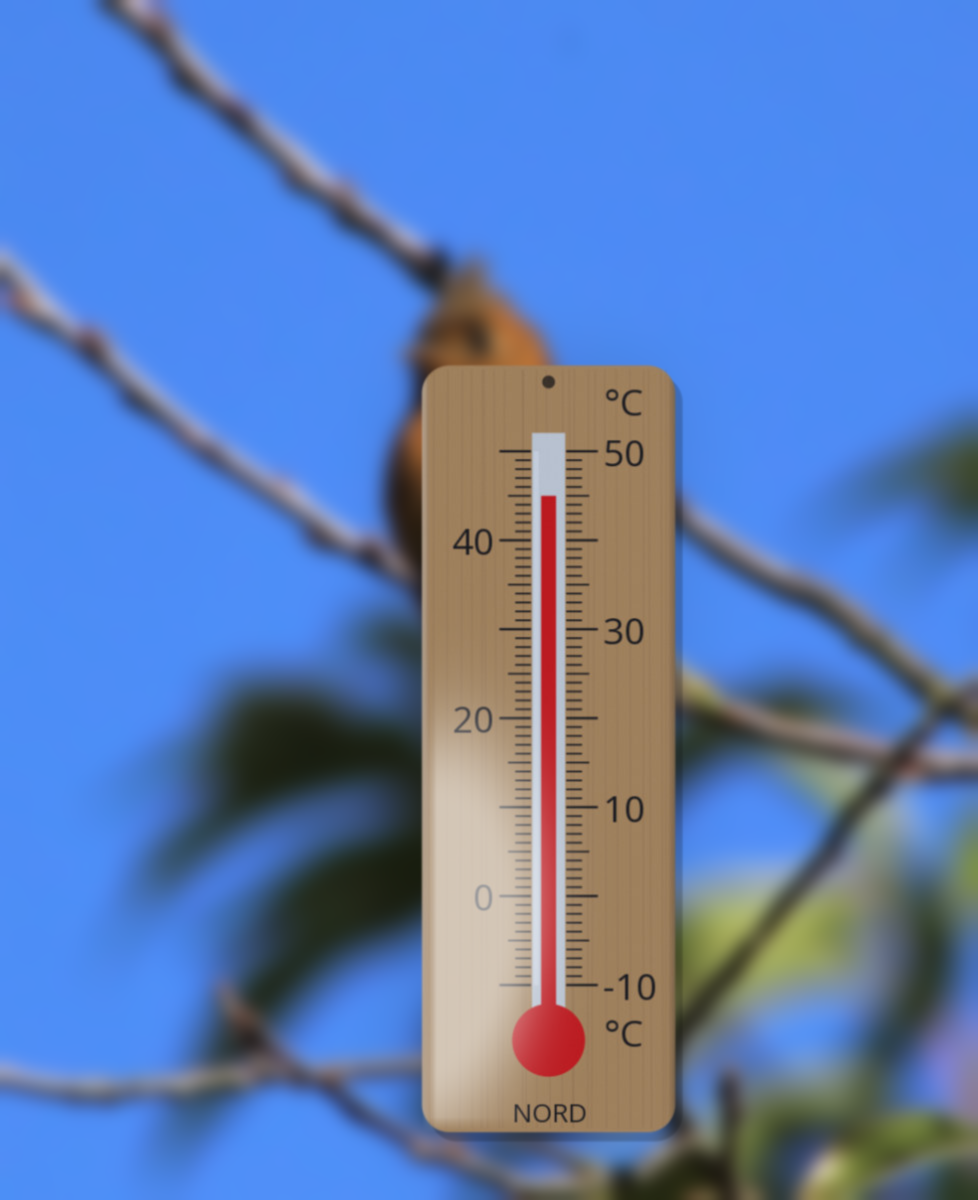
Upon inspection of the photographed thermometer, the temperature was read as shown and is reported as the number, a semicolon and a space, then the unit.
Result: 45; °C
